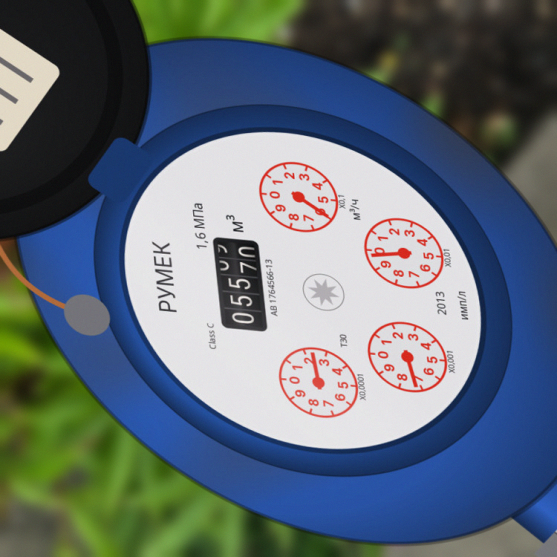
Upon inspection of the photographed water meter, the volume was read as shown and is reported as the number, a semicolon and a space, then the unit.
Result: 5569.5972; m³
